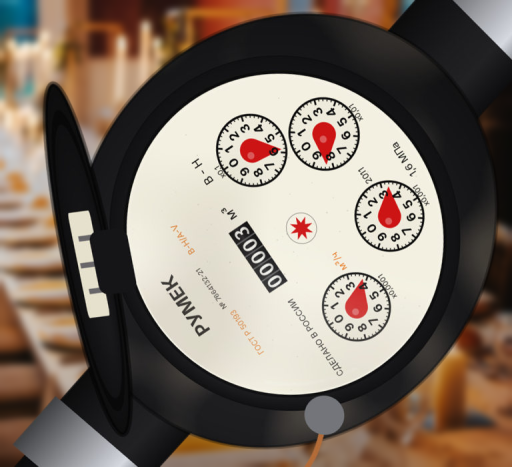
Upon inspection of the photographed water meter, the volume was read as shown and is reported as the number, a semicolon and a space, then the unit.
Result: 3.5833; m³
